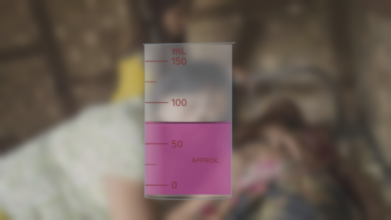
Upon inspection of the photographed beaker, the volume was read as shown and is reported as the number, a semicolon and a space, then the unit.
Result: 75; mL
